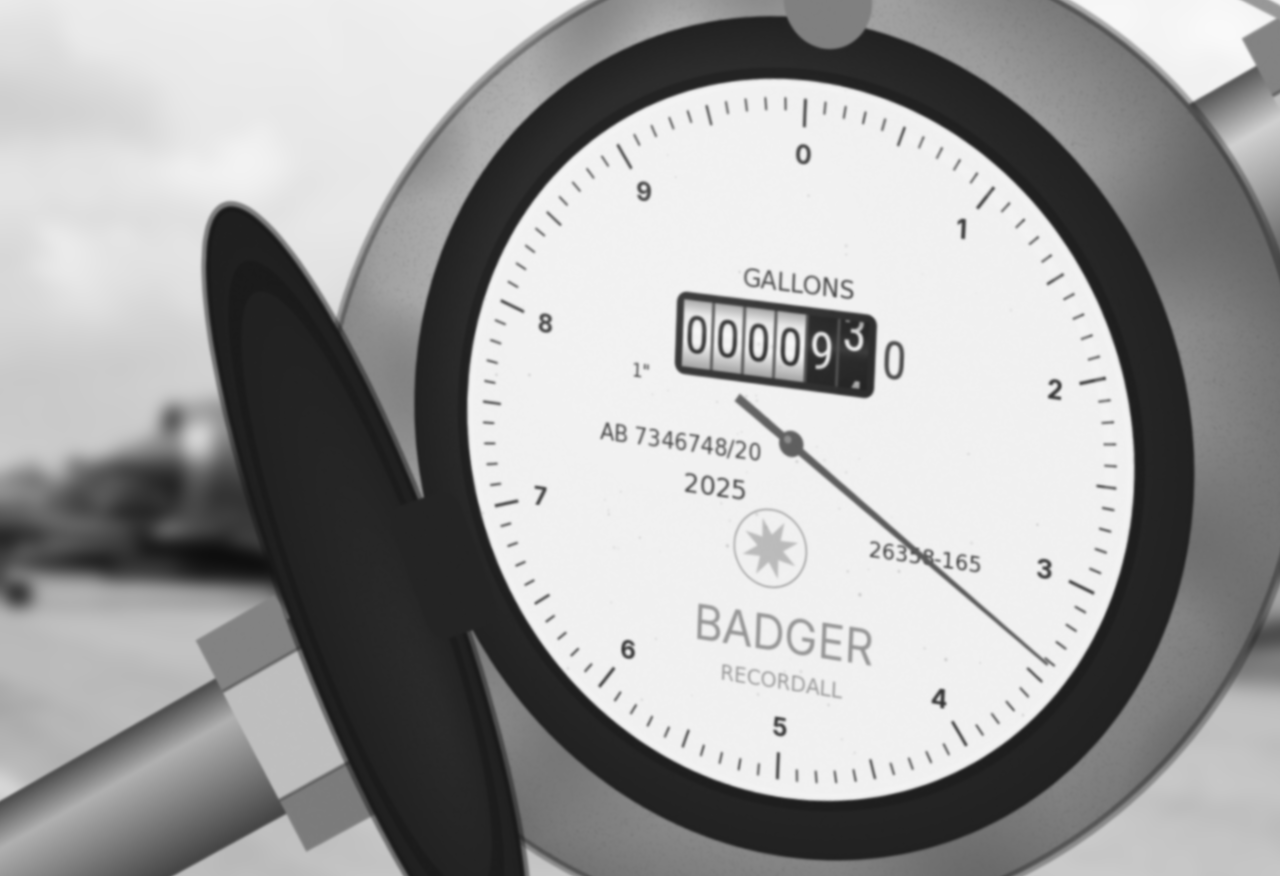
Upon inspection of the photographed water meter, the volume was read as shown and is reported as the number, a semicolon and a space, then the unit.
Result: 933.4; gal
